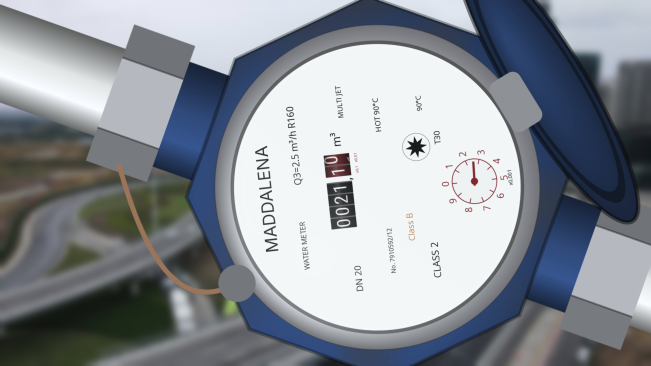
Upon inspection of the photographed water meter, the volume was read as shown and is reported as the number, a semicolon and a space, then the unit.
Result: 21.102; m³
